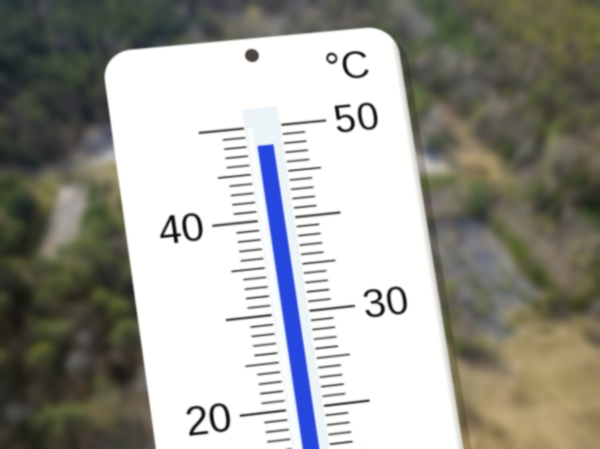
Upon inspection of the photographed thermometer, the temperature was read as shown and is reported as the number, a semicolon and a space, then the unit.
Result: 48; °C
